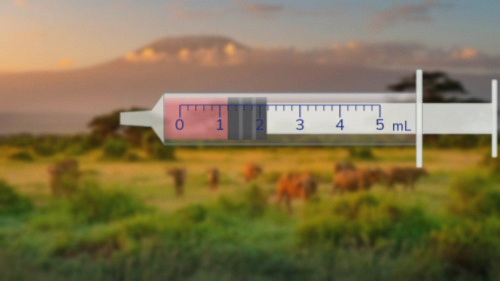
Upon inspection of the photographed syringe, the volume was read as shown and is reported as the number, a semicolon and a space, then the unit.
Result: 1.2; mL
